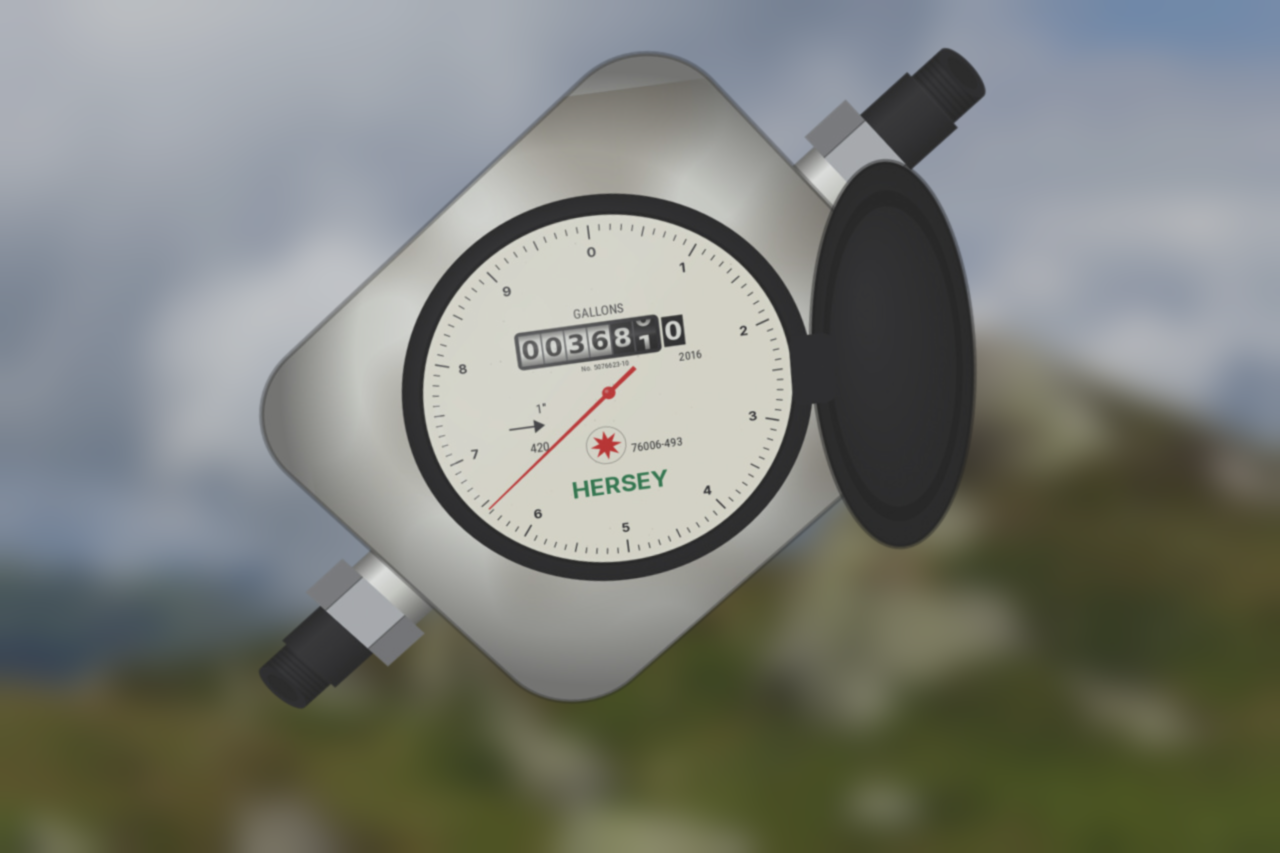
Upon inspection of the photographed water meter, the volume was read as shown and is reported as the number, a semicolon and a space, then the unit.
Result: 36806.4; gal
